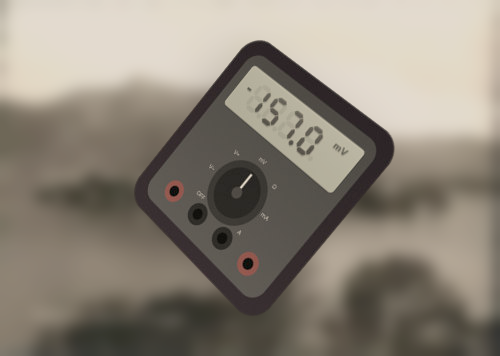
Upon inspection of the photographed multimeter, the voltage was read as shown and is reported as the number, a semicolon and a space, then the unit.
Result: -157.0; mV
